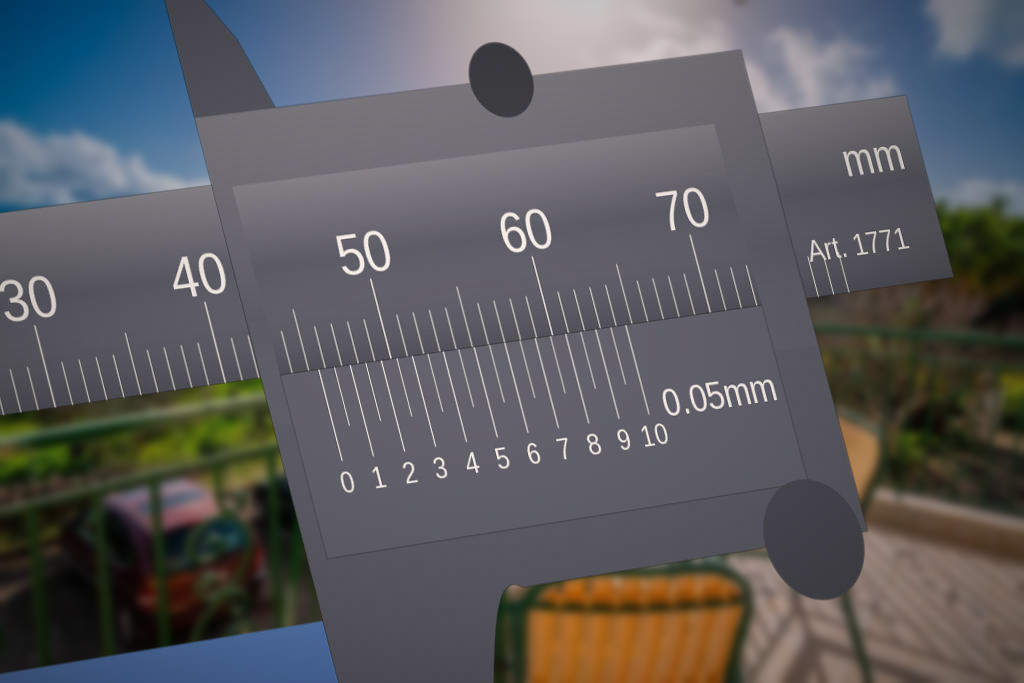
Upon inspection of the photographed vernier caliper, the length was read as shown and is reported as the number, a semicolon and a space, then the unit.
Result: 45.6; mm
